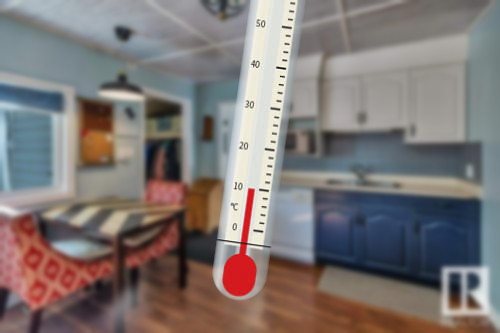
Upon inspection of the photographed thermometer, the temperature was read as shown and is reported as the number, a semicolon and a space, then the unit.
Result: 10; °C
